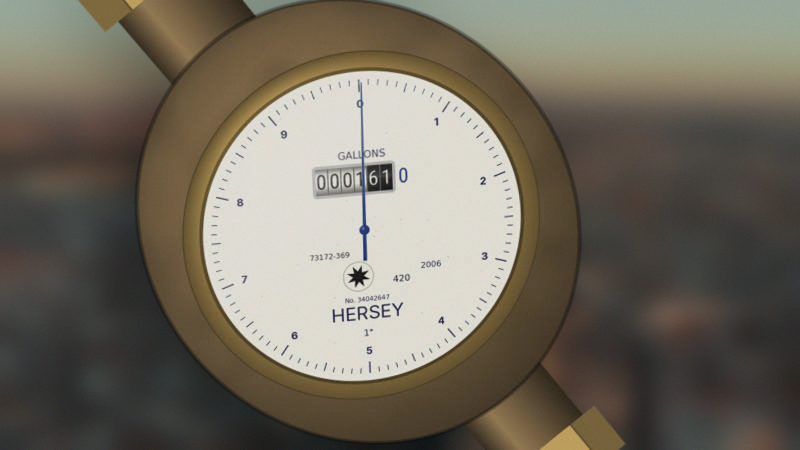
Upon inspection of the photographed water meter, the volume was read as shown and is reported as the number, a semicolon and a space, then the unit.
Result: 1610.0; gal
